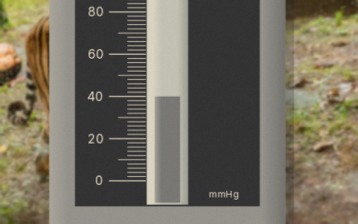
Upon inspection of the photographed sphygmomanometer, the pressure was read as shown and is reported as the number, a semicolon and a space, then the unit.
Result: 40; mmHg
